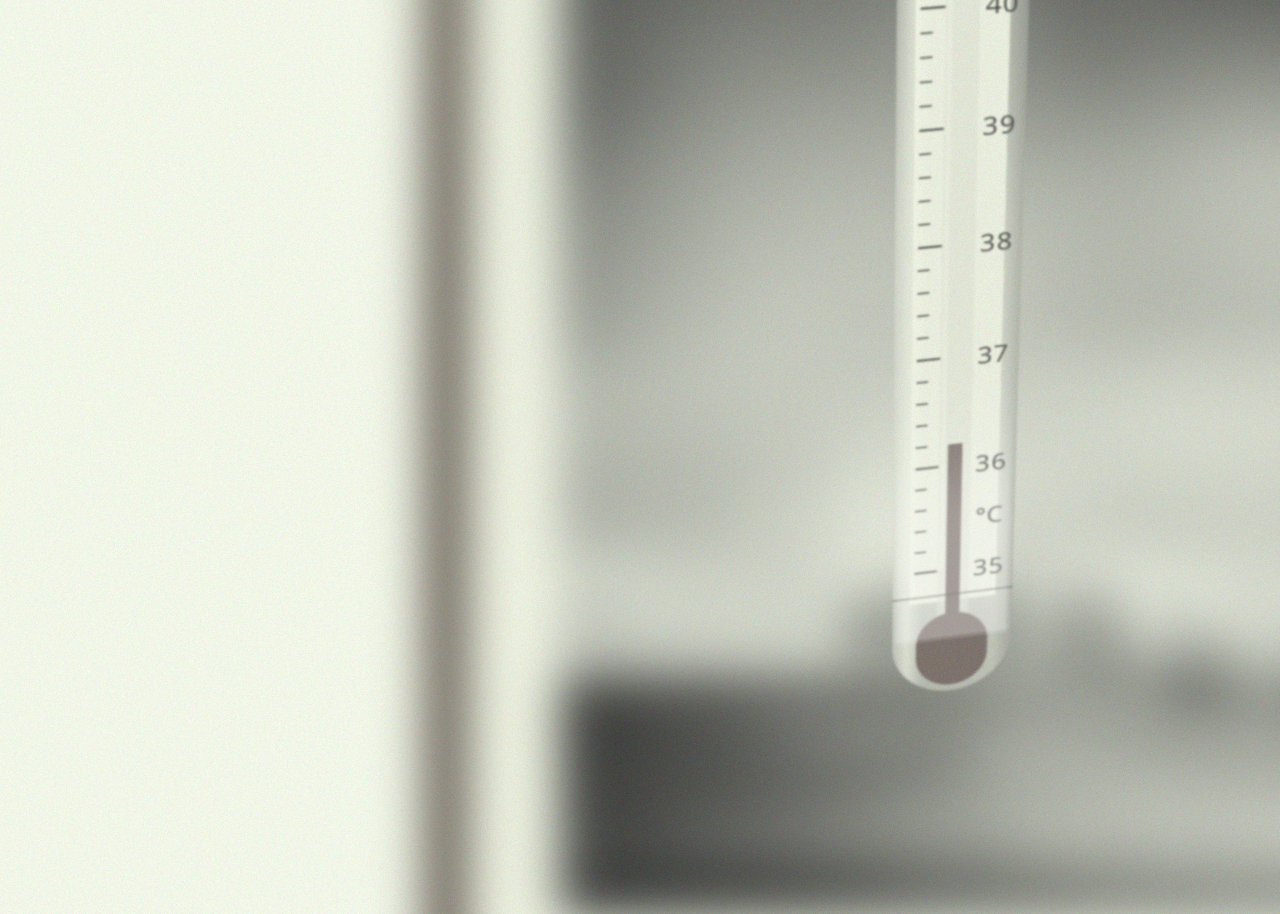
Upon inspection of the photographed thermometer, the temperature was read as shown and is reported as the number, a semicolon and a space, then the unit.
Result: 36.2; °C
